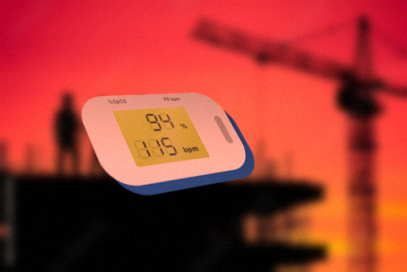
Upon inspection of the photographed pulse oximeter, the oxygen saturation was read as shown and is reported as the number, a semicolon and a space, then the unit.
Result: 94; %
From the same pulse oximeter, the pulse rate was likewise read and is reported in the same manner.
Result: 115; bpm
